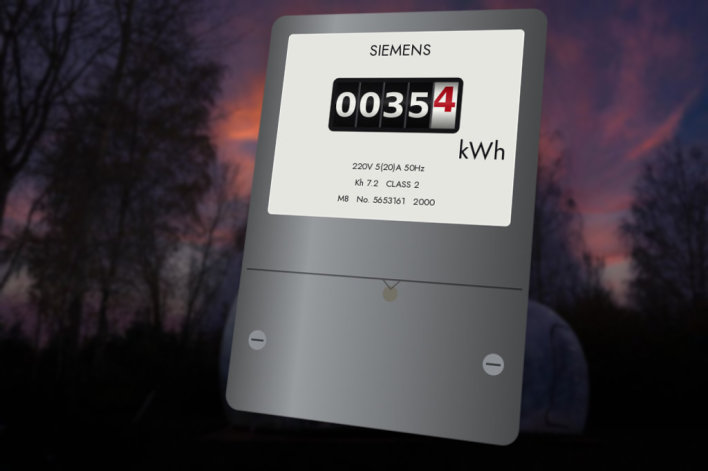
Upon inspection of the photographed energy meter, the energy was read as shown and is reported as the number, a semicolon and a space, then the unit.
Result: 35.4; kWh
